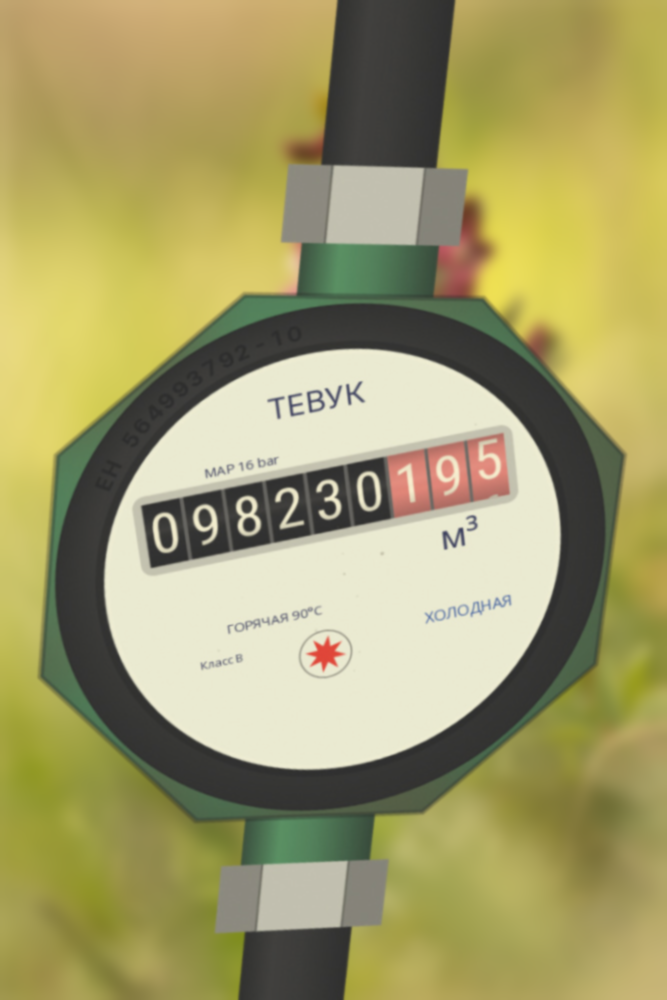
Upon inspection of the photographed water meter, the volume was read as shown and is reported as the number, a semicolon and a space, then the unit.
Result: 98230.195; m³
